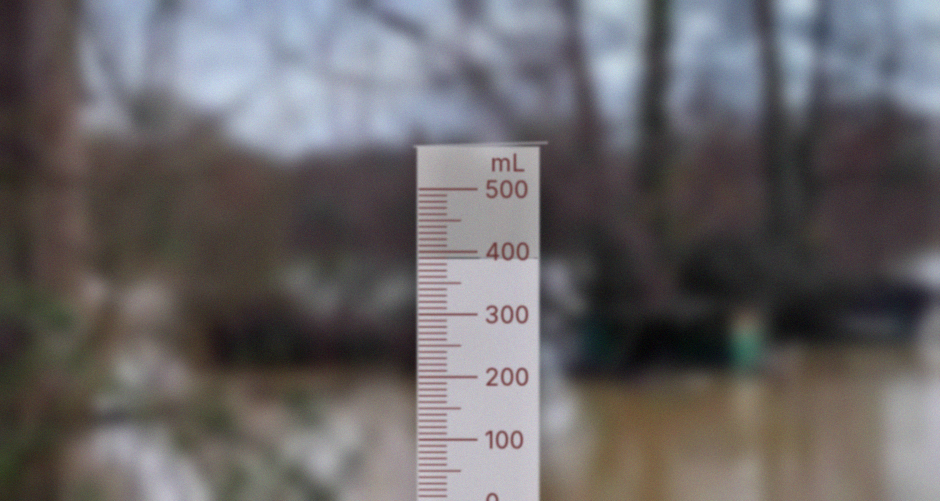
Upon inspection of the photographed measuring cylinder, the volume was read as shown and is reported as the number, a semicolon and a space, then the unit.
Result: 390; mL
